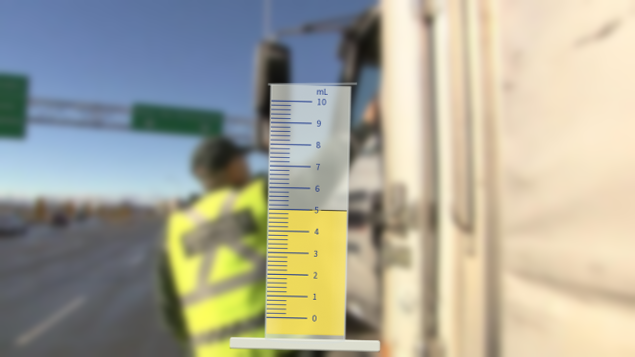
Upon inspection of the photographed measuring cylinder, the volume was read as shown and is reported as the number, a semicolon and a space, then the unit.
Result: 5; mL
